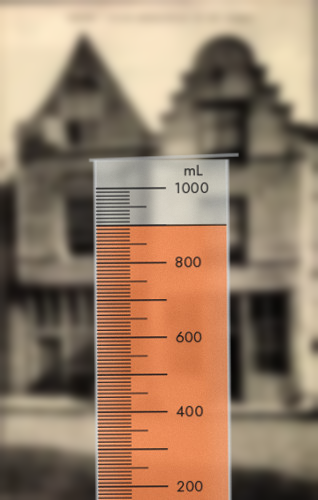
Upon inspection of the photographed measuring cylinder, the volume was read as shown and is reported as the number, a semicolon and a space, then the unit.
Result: 900; mL
